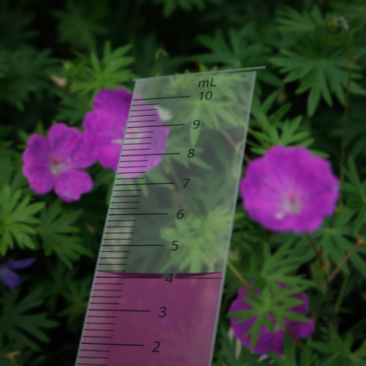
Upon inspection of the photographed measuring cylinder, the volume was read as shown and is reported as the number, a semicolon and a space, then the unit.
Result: 4; mL
